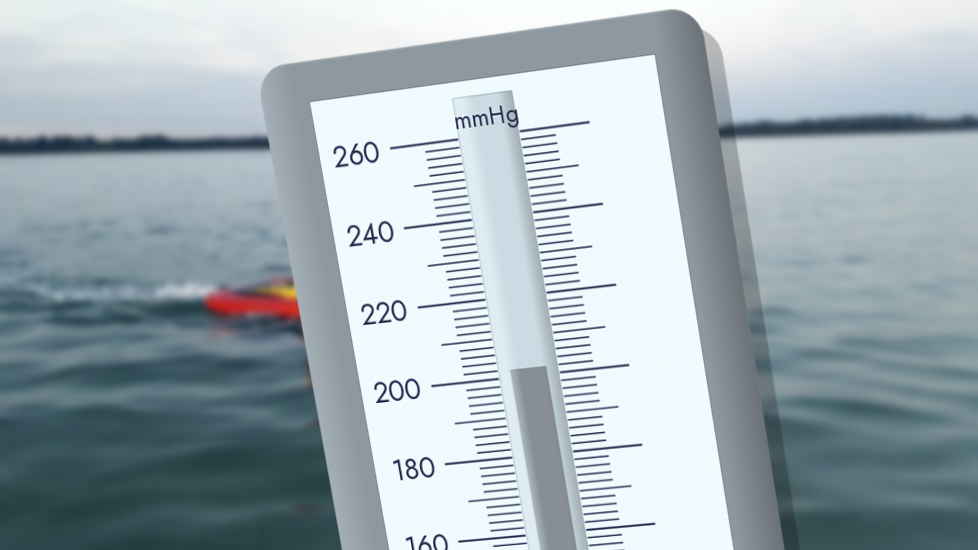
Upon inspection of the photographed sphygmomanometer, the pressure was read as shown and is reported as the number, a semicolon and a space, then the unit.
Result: 202; mmHg
